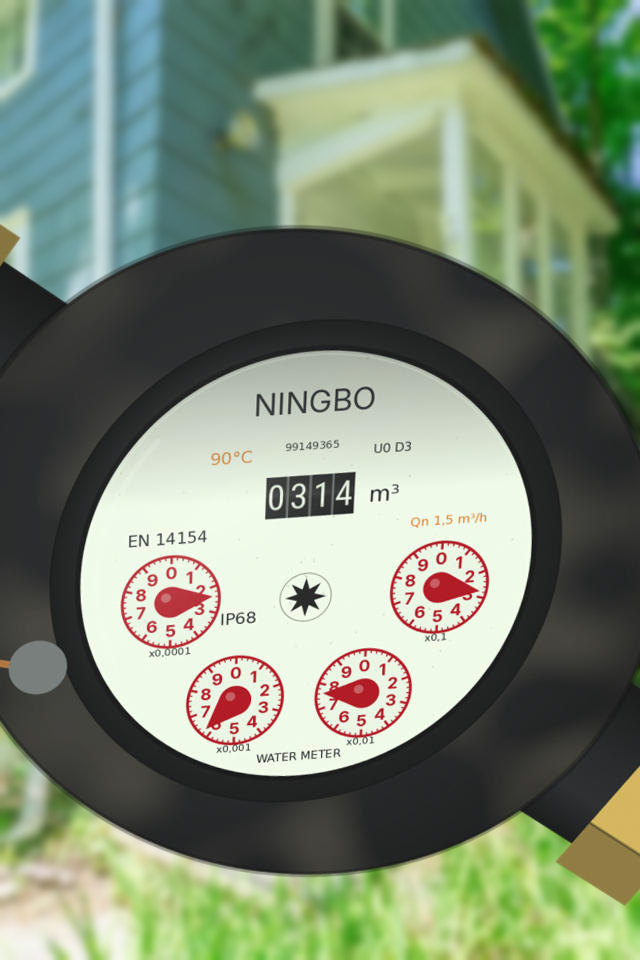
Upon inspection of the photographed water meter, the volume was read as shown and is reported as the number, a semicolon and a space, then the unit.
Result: 314.2762; m³
